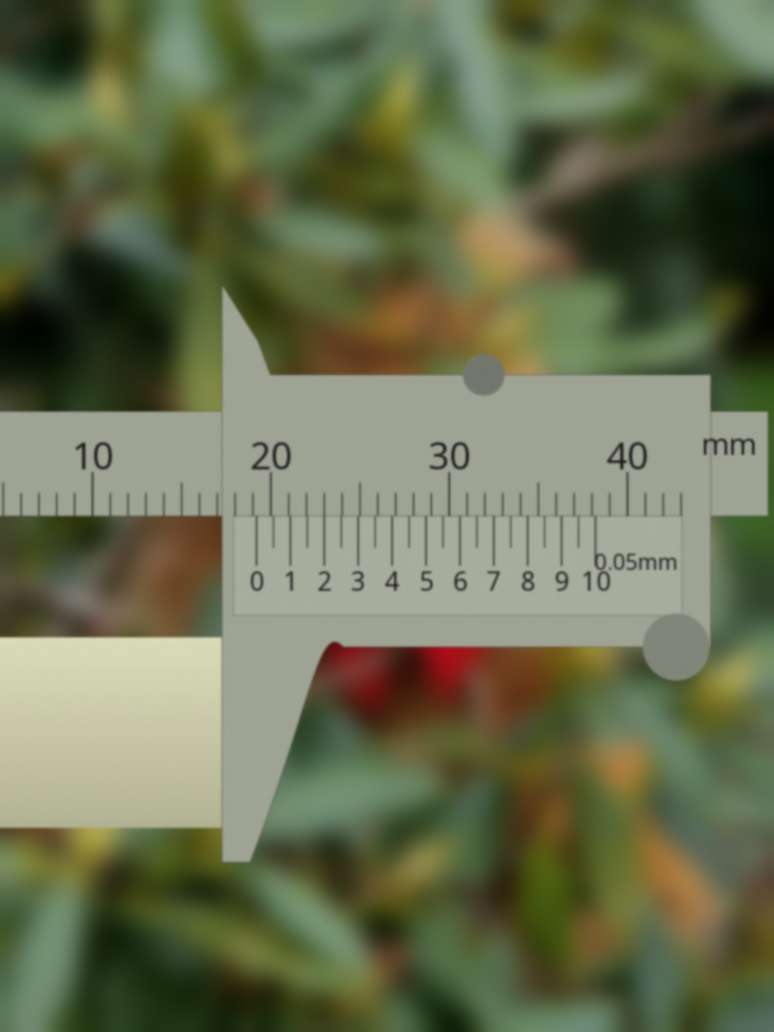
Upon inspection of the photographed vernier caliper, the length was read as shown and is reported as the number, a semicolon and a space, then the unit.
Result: 19.2; mm
